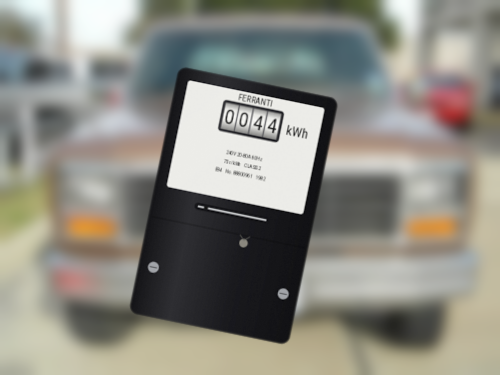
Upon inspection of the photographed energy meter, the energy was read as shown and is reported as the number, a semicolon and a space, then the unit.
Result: 44; kWh
